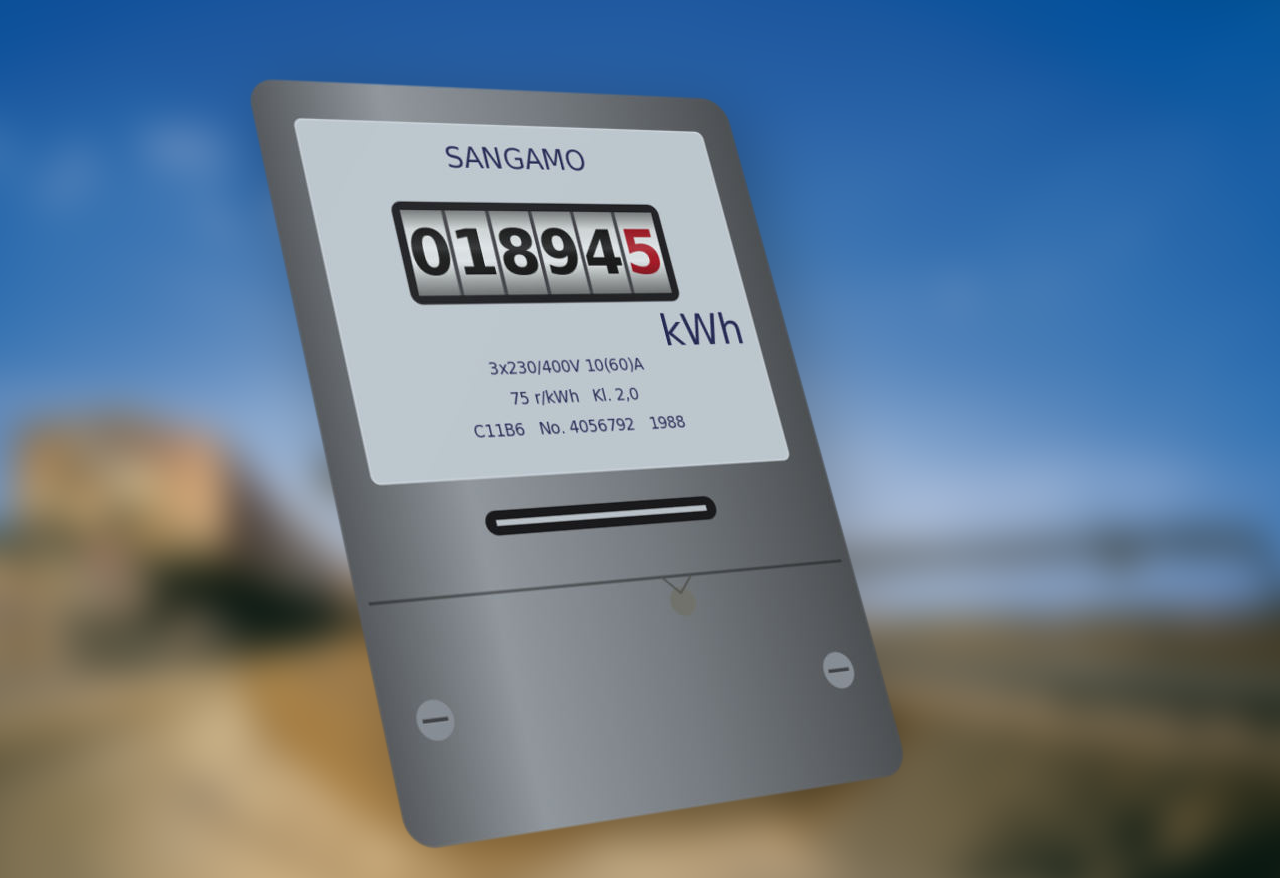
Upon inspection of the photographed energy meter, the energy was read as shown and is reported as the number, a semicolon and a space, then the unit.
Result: 1894.5; kWh
